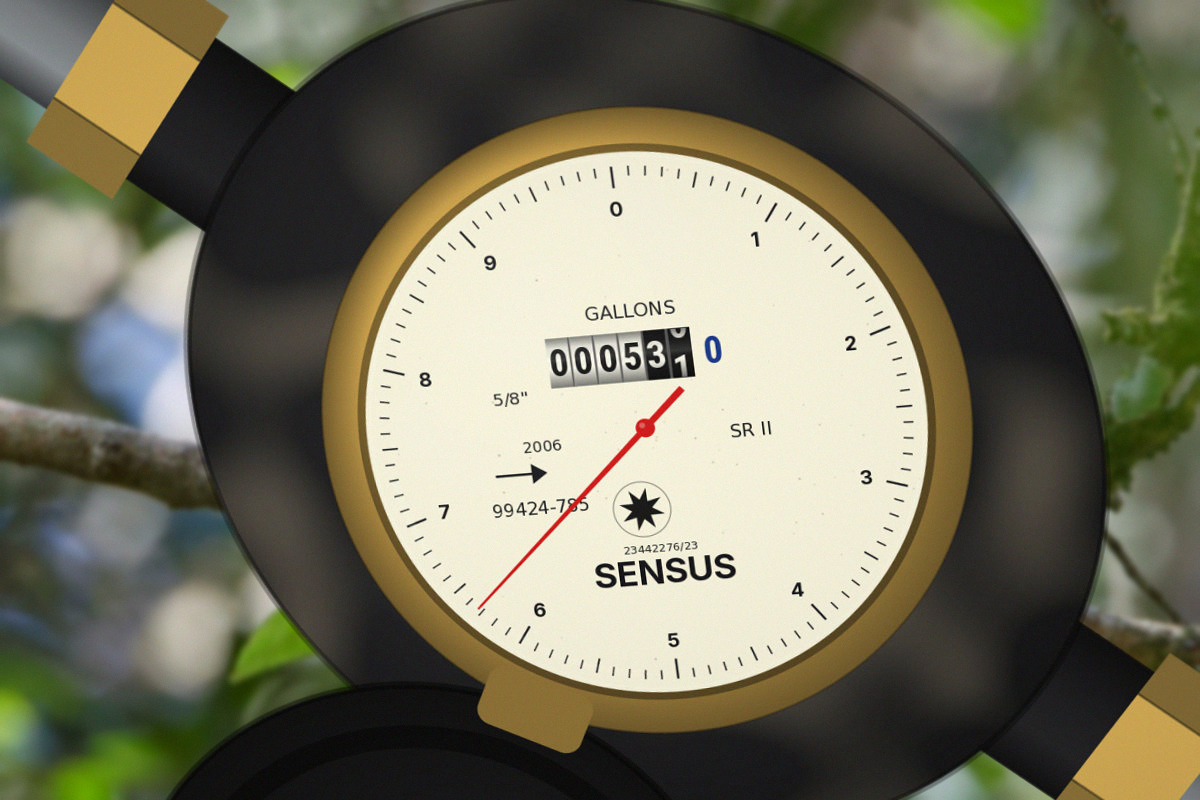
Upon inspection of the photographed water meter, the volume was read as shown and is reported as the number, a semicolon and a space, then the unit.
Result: 5306.3; gal
